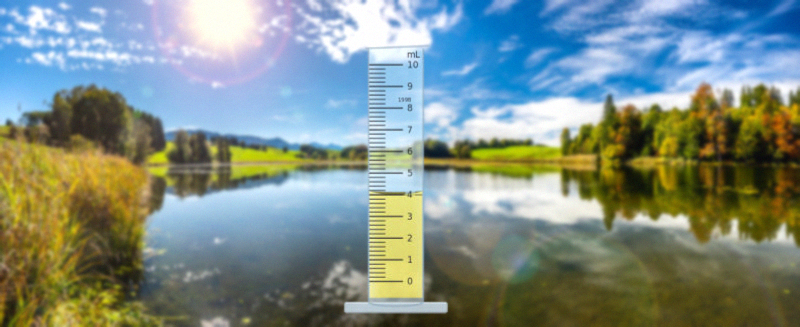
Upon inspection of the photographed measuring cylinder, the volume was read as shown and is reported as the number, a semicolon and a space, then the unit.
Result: 4; mL
